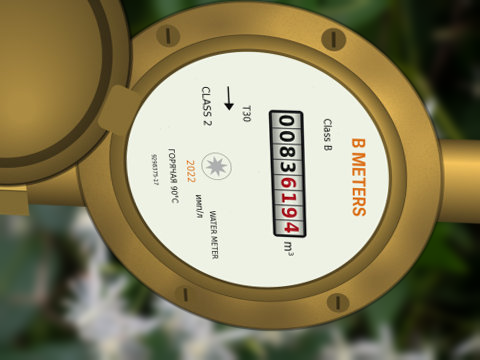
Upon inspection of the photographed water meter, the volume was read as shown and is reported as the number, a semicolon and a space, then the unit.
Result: 83.6194; m³
